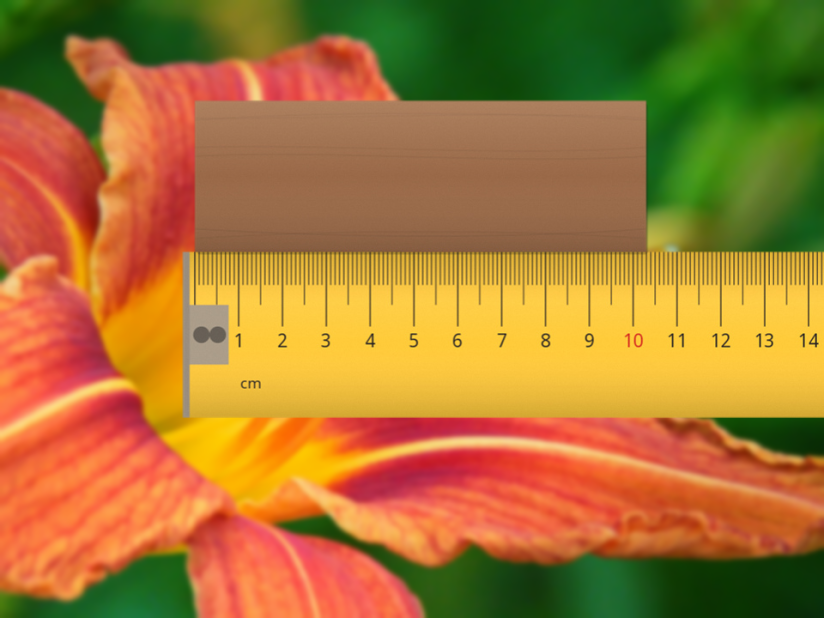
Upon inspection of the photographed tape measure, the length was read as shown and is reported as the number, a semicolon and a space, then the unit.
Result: 10.3; cm
